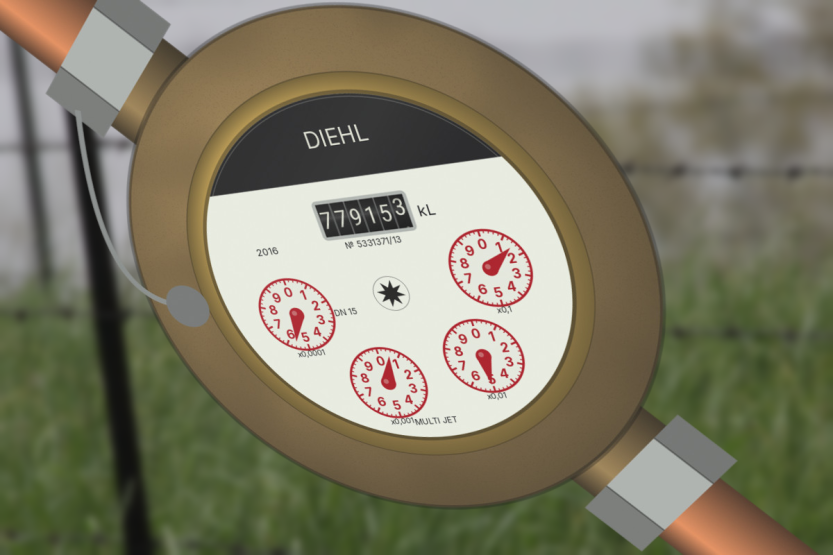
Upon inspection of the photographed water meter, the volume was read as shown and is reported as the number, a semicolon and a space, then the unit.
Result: 779153.1505; kL
